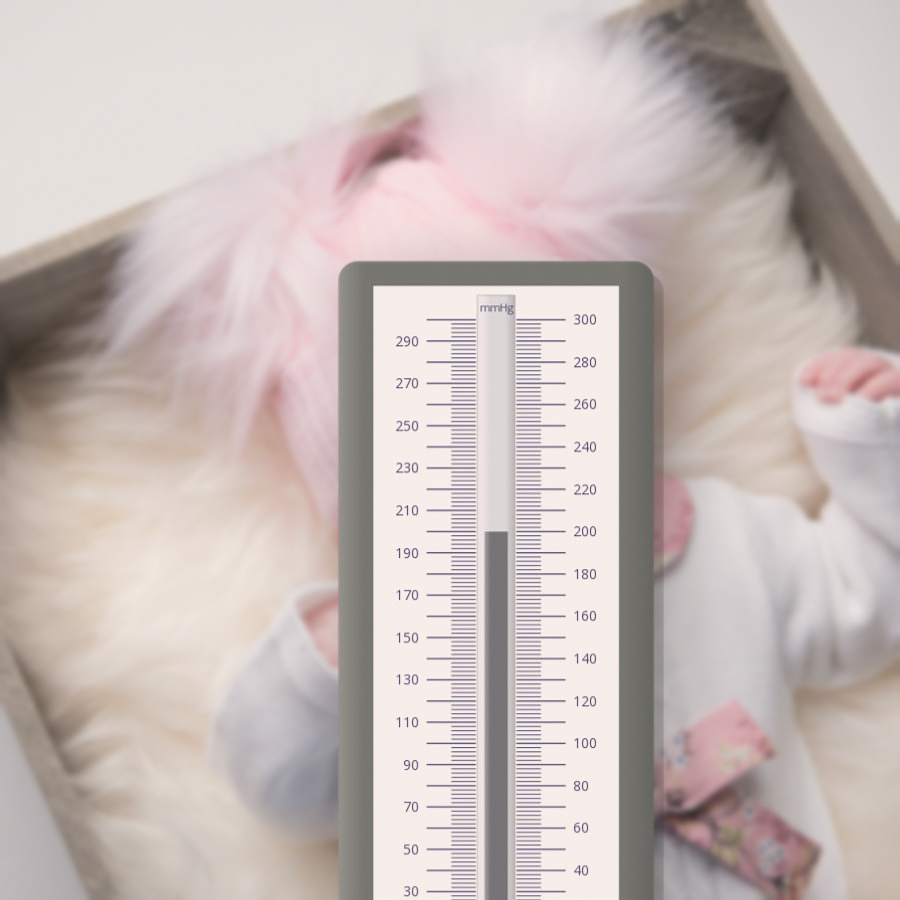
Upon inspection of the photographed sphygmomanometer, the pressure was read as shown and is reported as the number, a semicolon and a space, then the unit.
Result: 200; mmHg
